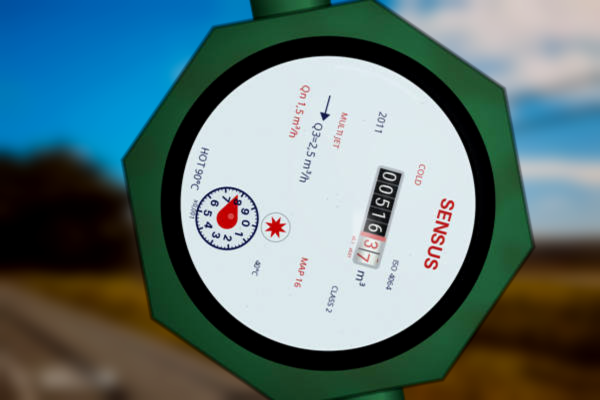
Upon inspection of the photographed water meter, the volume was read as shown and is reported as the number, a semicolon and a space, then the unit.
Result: 516.367; m³
